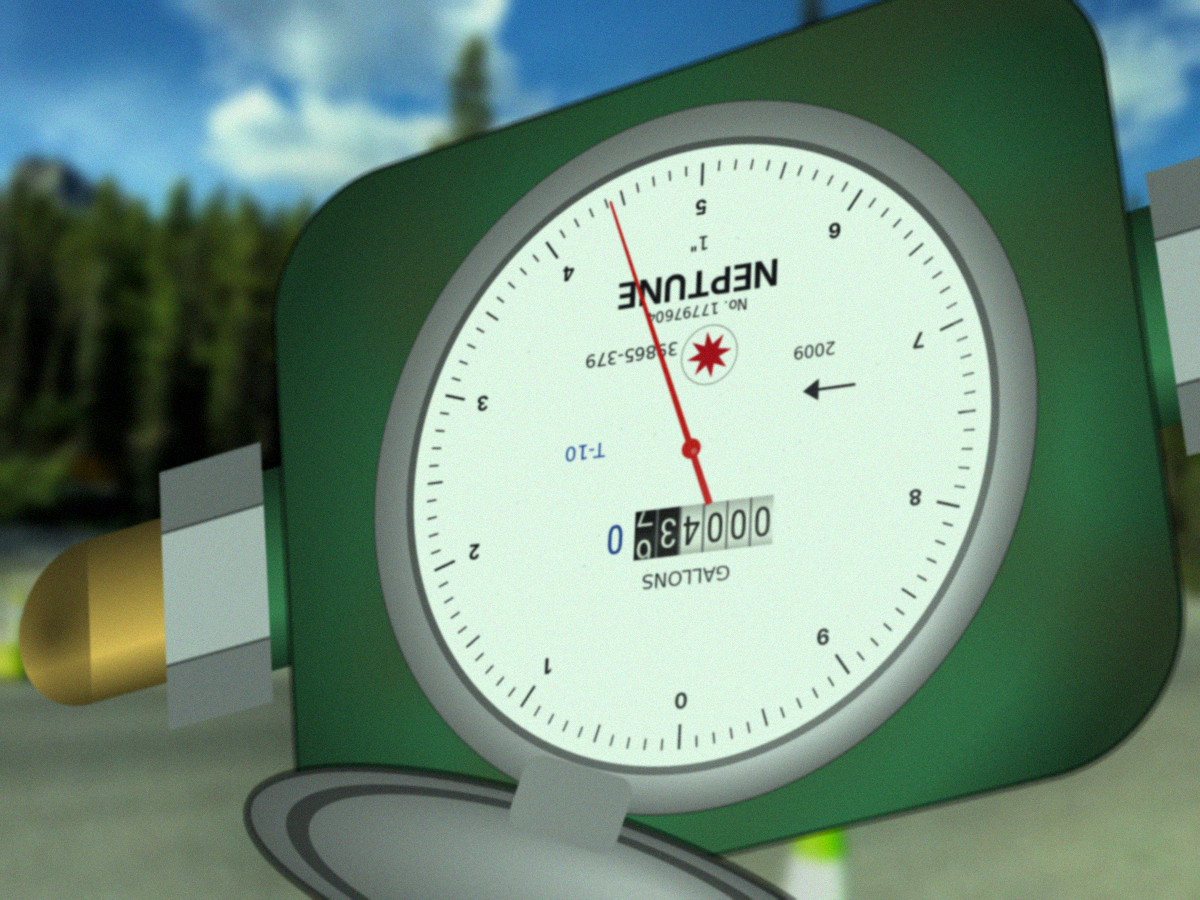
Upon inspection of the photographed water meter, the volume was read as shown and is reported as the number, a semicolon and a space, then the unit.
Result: 4364.4; gal
